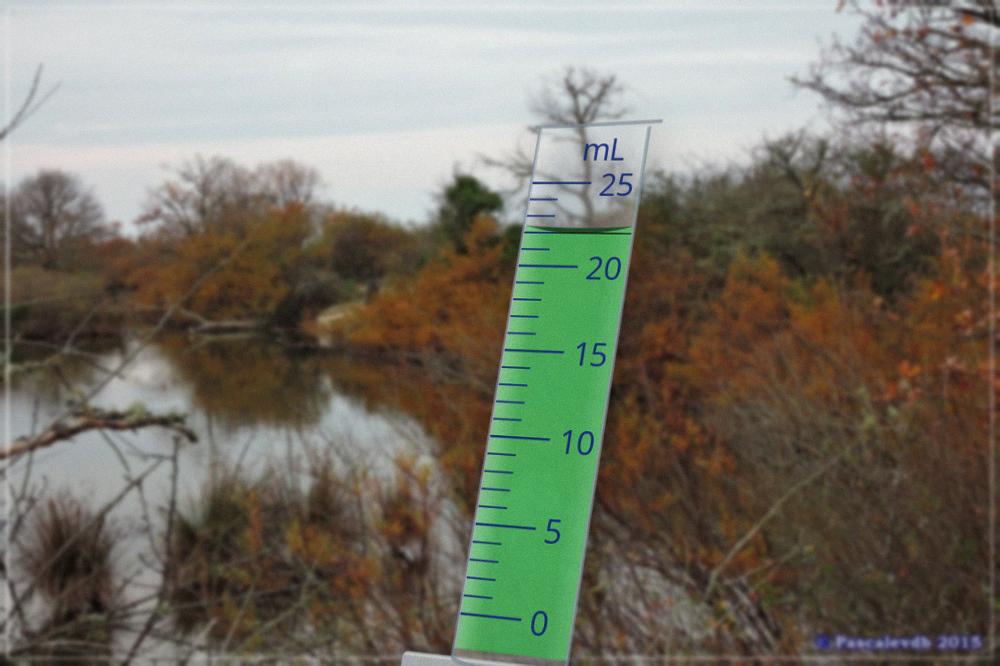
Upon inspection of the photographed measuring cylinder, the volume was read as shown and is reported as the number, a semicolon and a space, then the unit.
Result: 22; mL
